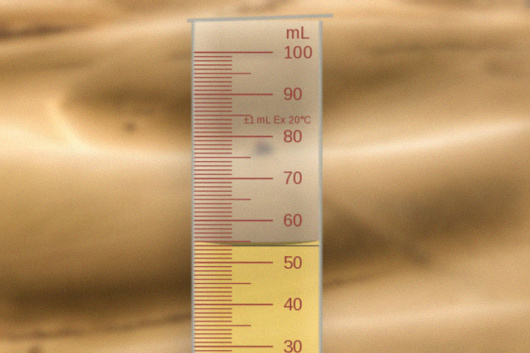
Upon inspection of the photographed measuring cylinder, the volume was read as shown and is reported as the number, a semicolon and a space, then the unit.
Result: 54; mL
